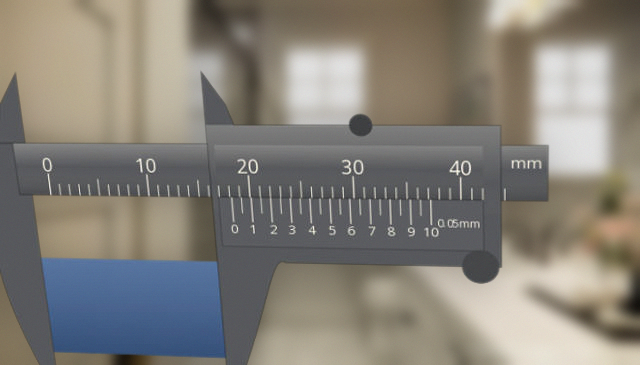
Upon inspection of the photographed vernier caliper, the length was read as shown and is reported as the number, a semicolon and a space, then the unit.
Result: 18.2; mm
